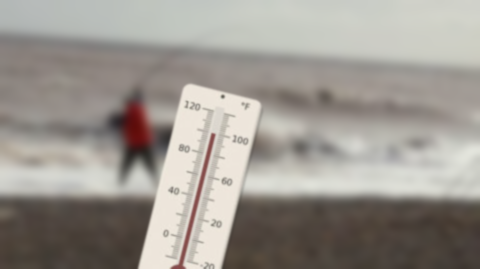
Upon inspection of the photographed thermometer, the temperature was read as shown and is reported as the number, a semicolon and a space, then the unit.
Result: 100; °F
